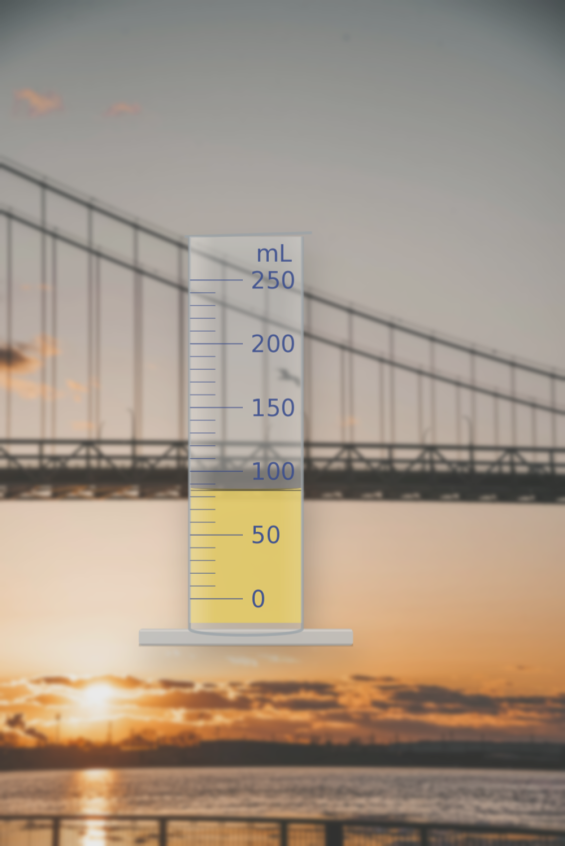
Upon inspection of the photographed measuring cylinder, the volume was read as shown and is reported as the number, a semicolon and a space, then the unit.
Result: 85; mL
